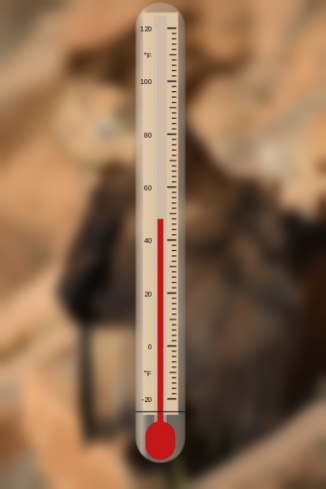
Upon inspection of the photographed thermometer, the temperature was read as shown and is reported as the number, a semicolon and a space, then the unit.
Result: 48; °F
